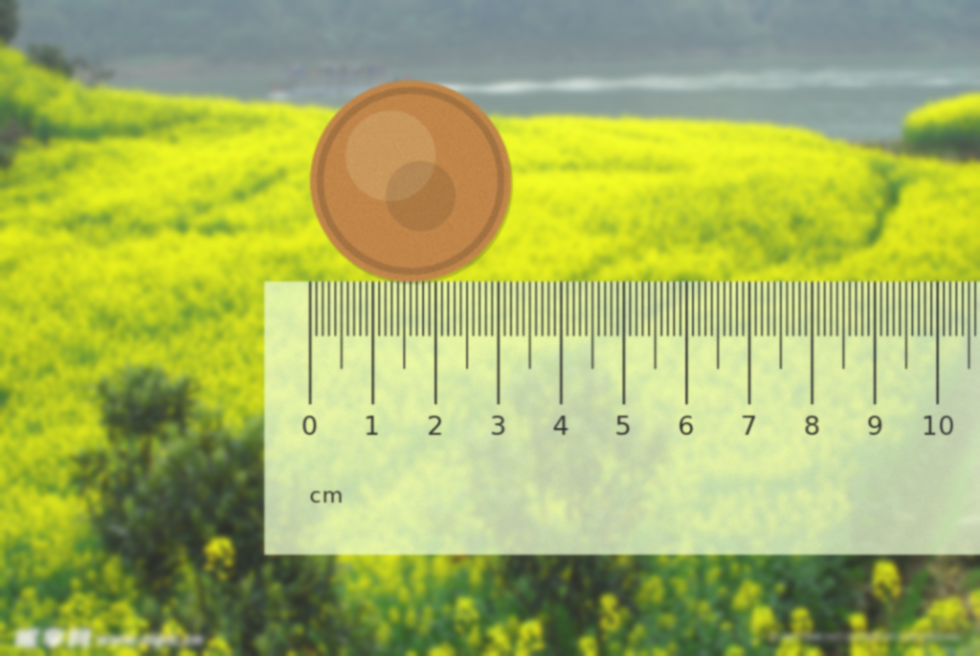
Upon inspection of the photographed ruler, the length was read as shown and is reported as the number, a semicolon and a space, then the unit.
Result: 3.2; cm
